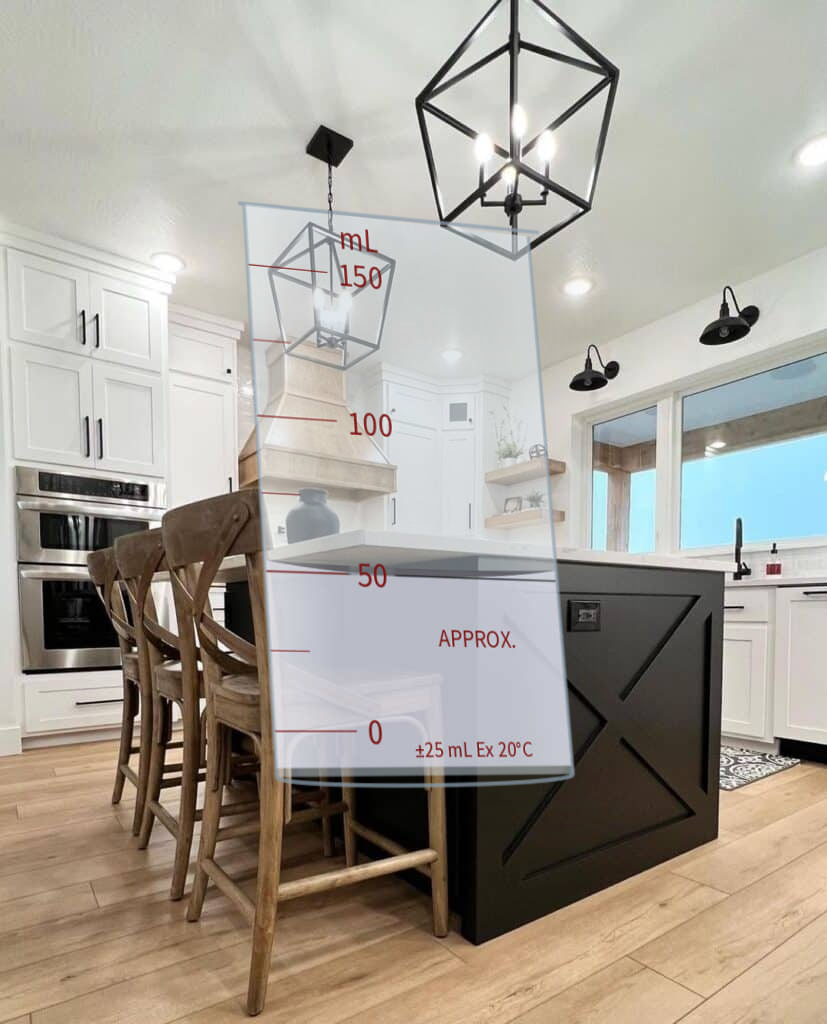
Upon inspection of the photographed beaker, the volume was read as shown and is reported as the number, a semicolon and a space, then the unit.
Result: 50; mL
